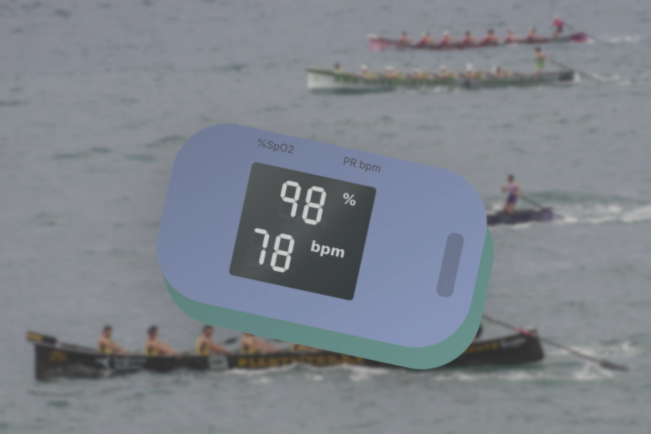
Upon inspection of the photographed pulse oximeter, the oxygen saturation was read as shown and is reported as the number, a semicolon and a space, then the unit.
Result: 98; %
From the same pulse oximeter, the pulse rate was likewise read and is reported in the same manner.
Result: 78; bpm
